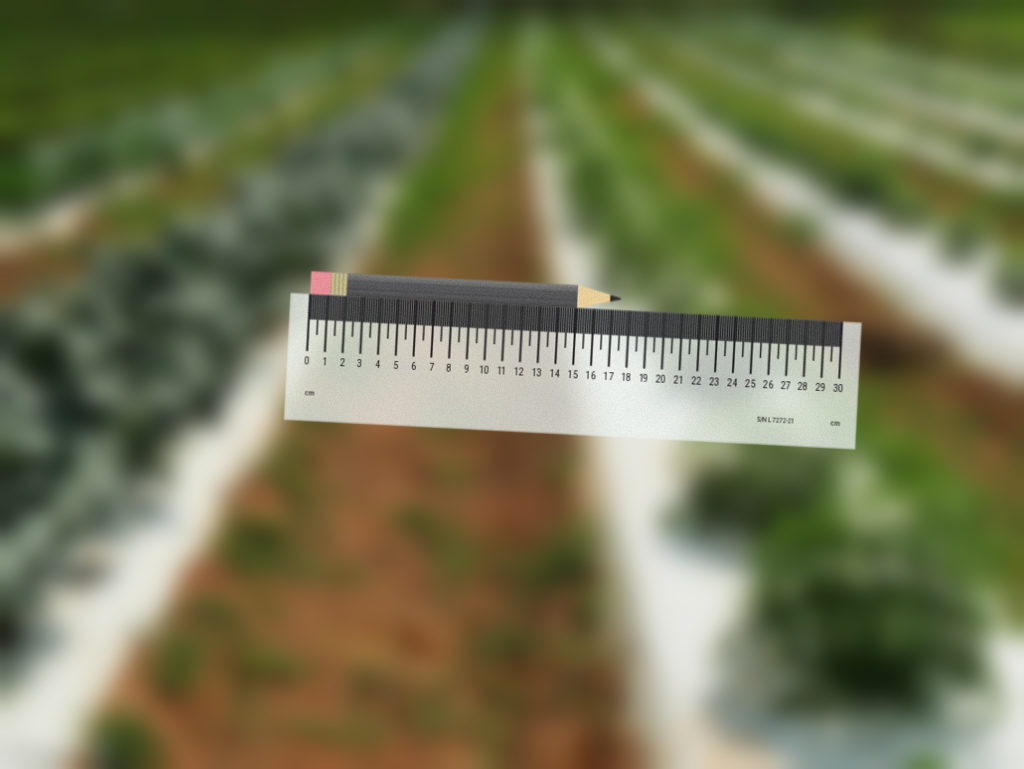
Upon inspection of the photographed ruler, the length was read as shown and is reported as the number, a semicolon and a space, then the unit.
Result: 17.5; cm
